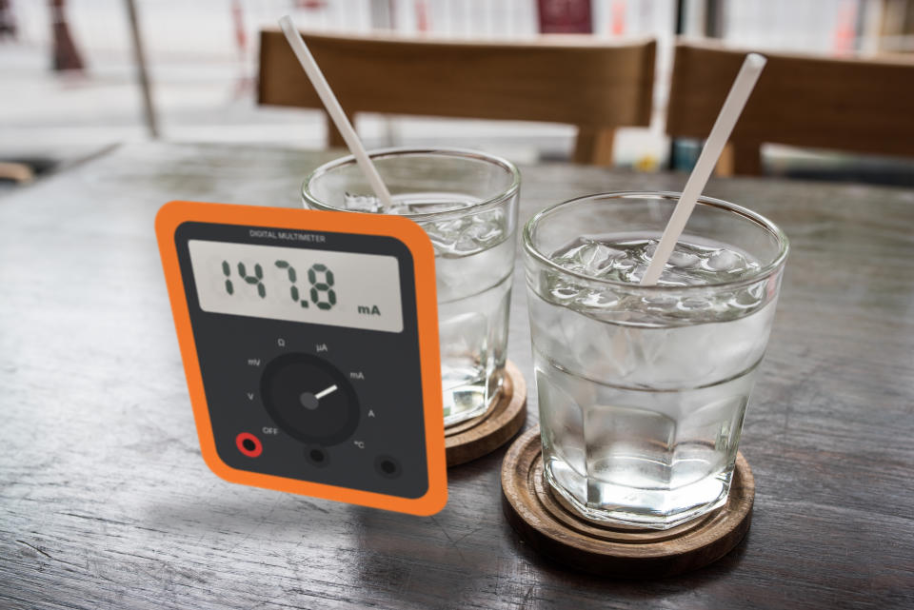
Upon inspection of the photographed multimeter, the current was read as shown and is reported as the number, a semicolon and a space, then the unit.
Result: 147.8; mA
